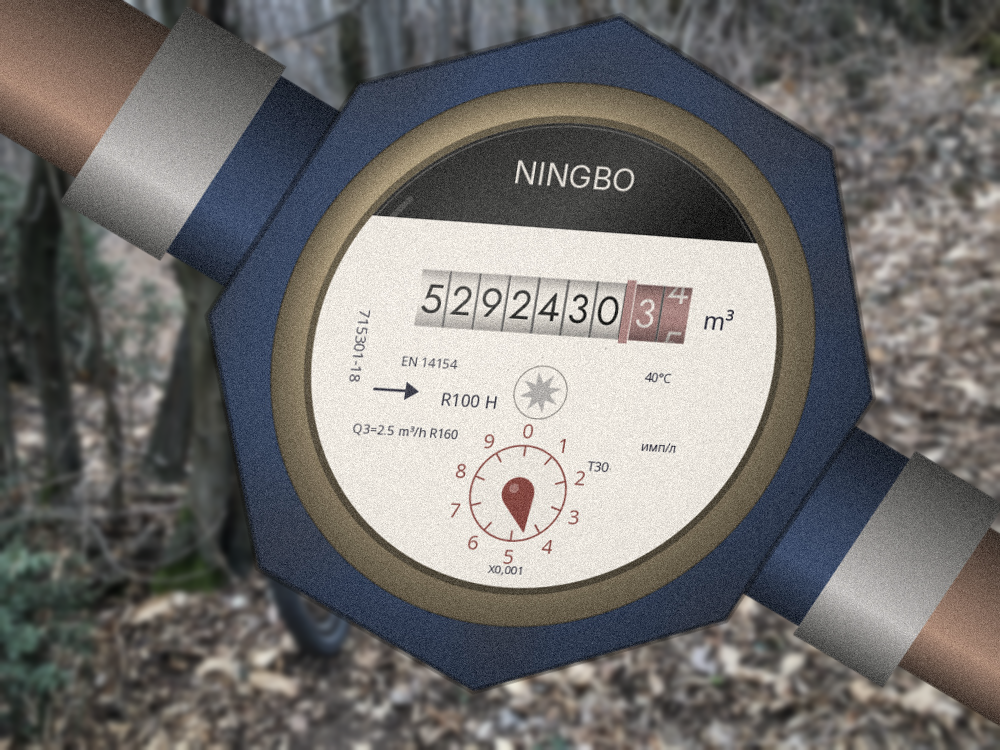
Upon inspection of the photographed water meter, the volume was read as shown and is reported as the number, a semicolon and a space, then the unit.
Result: 5292430.344; m³
